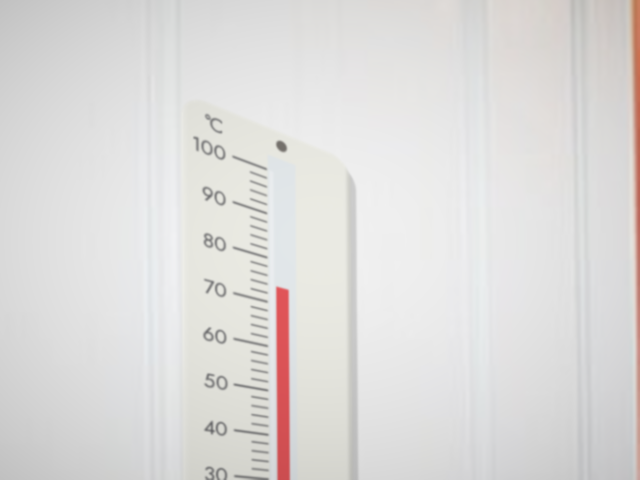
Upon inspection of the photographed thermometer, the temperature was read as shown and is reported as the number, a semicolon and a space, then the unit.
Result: 74; °C
